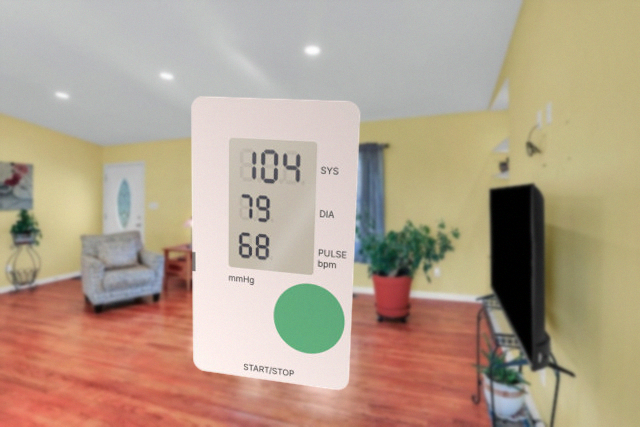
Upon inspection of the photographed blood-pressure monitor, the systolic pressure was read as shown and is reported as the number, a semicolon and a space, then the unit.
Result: 104; mmHg
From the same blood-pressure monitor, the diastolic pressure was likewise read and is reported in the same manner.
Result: 79; mmHg
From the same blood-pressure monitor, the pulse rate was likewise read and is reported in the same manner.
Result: 68; bpm
